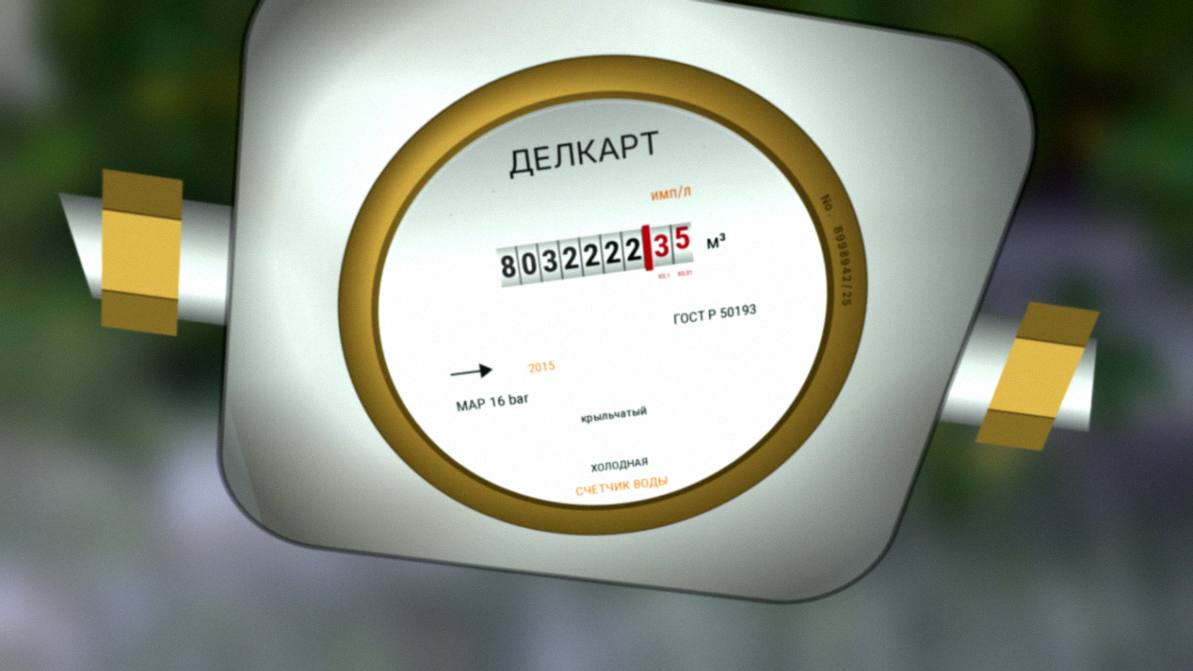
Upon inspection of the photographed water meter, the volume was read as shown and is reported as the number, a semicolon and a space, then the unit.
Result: 8032222.35; m³
